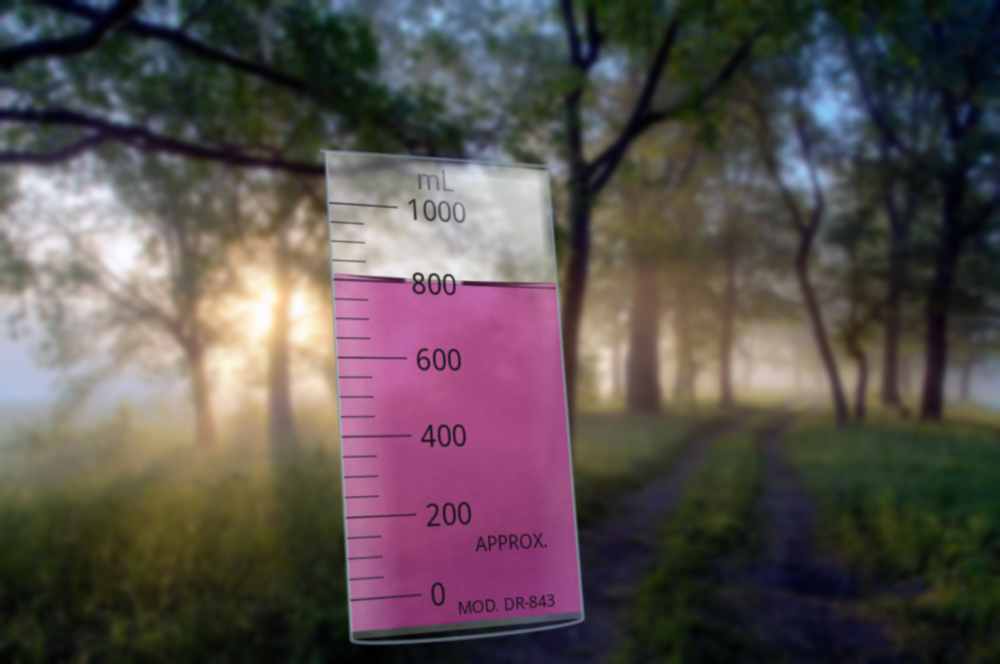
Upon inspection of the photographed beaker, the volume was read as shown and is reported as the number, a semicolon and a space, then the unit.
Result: 800; mL
